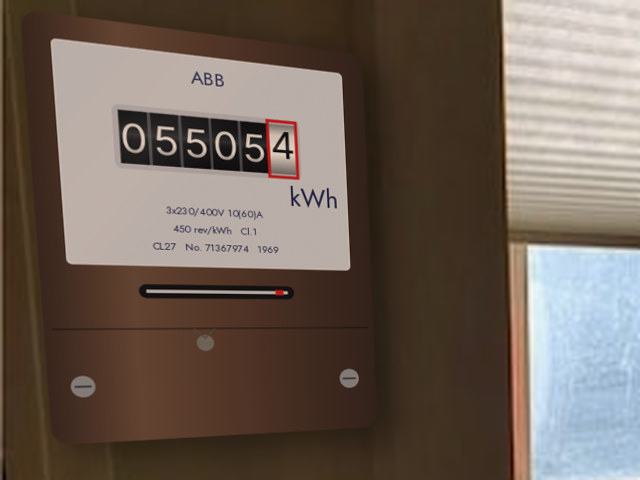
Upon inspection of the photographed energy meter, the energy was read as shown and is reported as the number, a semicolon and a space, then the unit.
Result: 5505.4; kWh
